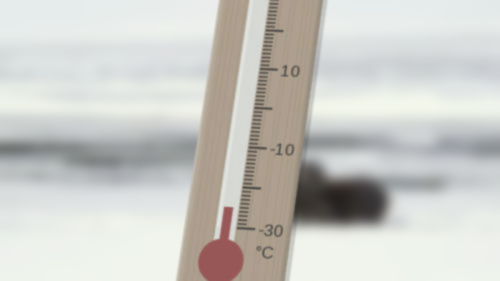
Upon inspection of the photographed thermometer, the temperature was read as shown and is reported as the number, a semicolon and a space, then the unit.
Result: -25; °C
